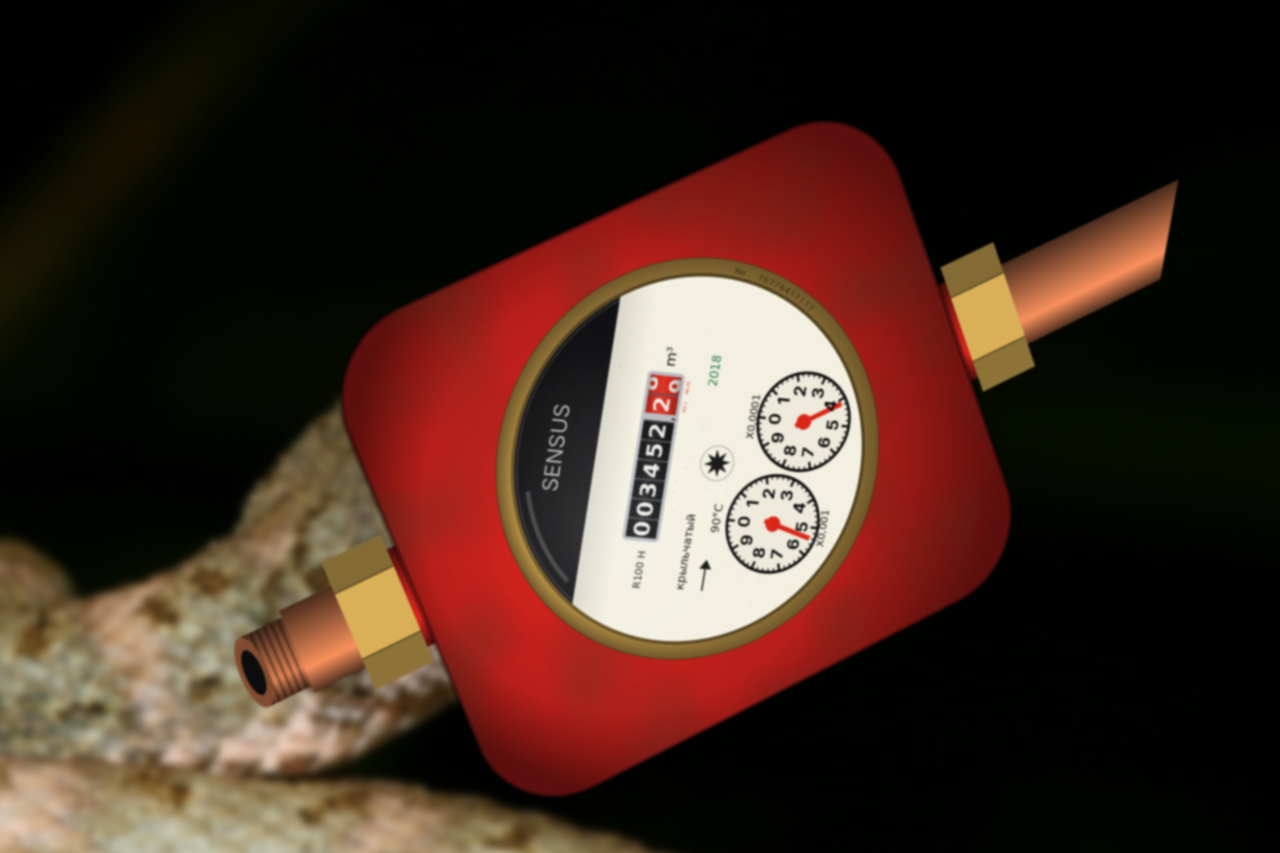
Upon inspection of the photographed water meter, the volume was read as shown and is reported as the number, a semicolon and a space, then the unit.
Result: 3452.2854; m³
